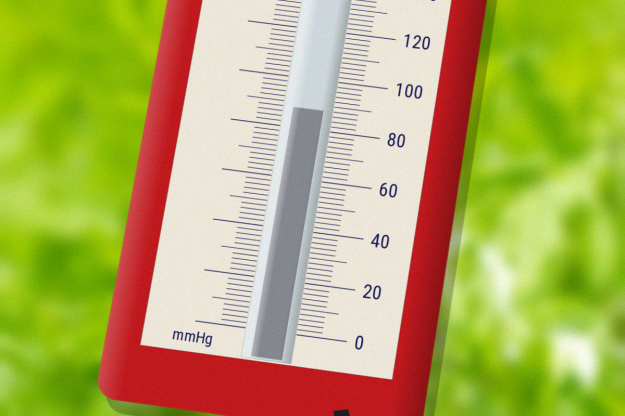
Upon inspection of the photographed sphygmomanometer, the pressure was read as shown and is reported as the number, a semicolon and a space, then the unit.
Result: 88; mmHg
